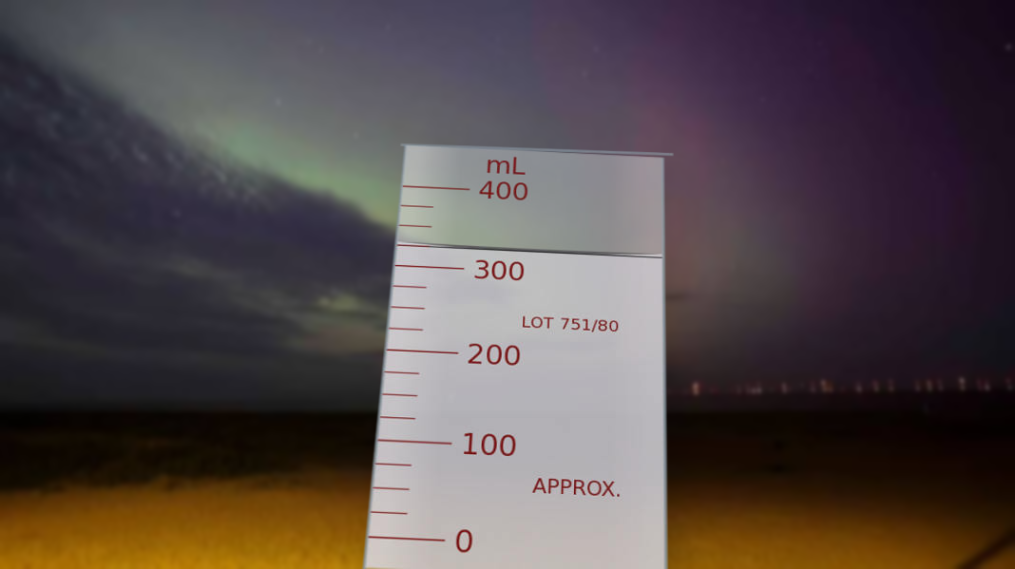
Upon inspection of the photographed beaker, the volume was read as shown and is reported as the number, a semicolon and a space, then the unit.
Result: 325; mL
